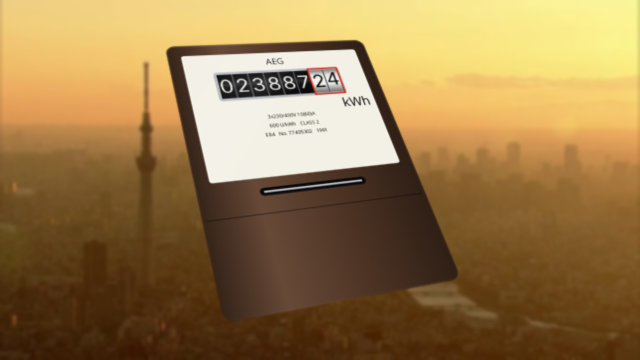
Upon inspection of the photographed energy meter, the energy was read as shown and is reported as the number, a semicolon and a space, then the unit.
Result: 23887.24; kWh
